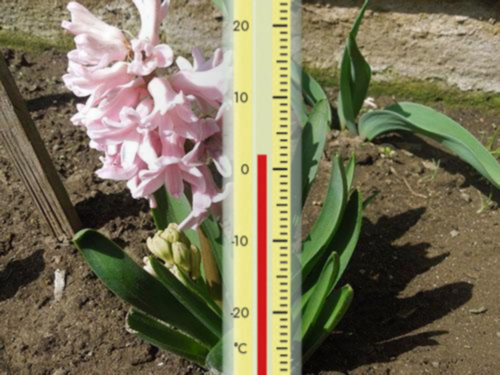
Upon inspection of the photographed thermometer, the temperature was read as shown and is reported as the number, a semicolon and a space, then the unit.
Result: 2; °C
